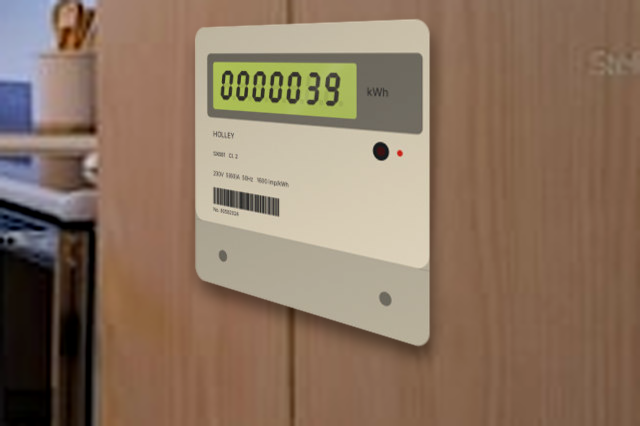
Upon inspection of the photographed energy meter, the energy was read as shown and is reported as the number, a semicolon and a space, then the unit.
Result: 39; kWh
